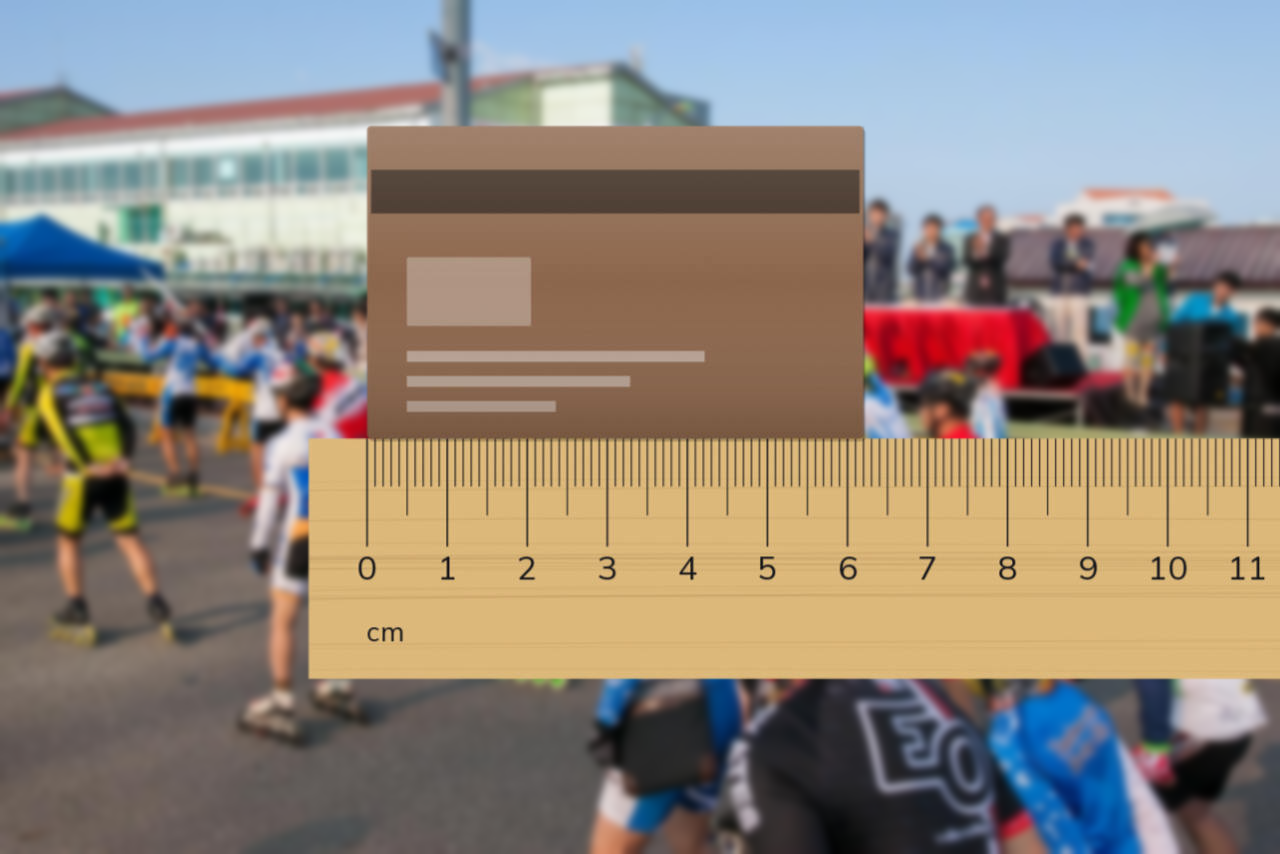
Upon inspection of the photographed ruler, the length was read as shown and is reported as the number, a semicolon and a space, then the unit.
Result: 6.2; cm
